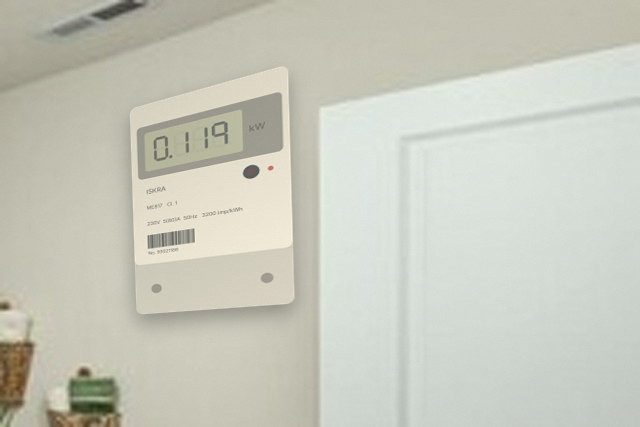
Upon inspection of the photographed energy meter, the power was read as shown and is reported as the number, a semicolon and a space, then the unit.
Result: 0.119; kW
